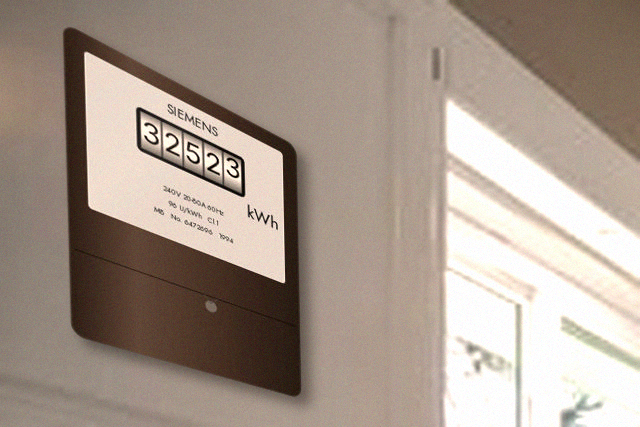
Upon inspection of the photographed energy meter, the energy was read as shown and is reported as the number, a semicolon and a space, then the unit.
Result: 32523; kWh
